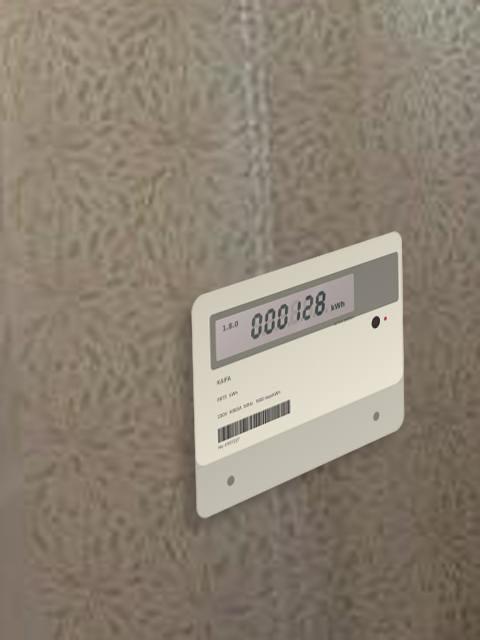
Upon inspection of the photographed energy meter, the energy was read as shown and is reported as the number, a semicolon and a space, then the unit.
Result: 128; kWh
